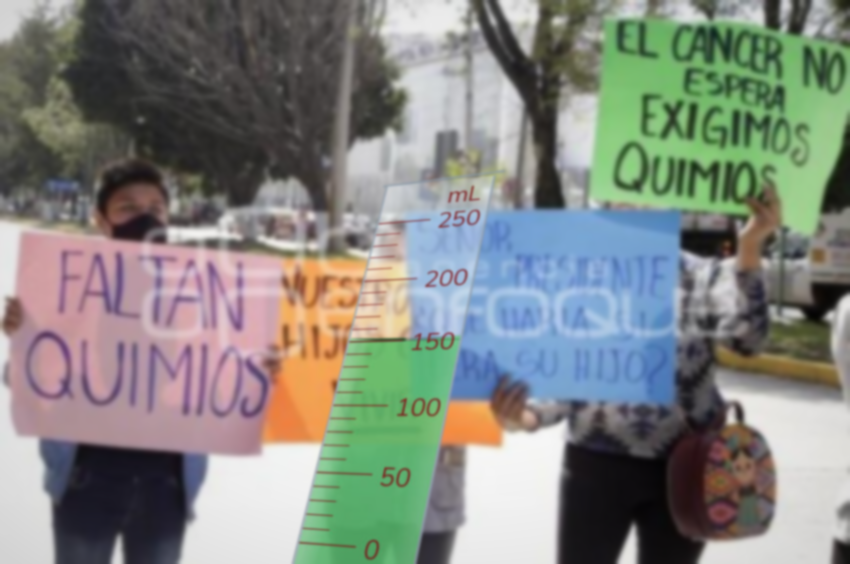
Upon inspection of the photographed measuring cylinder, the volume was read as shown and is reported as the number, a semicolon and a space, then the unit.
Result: 150; mL
